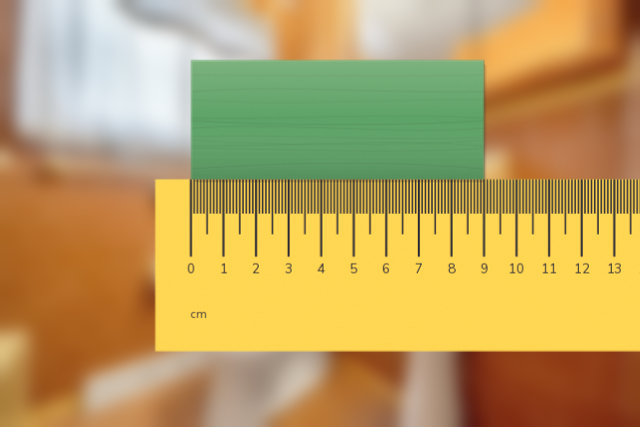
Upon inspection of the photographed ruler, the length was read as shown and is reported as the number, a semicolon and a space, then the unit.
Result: 9; cm
